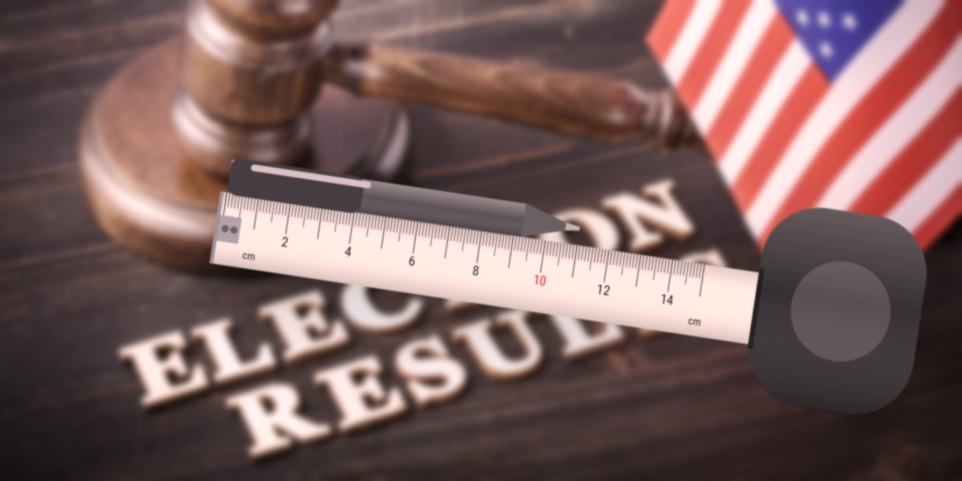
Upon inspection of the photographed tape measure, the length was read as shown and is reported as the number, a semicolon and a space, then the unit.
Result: 11; cm
